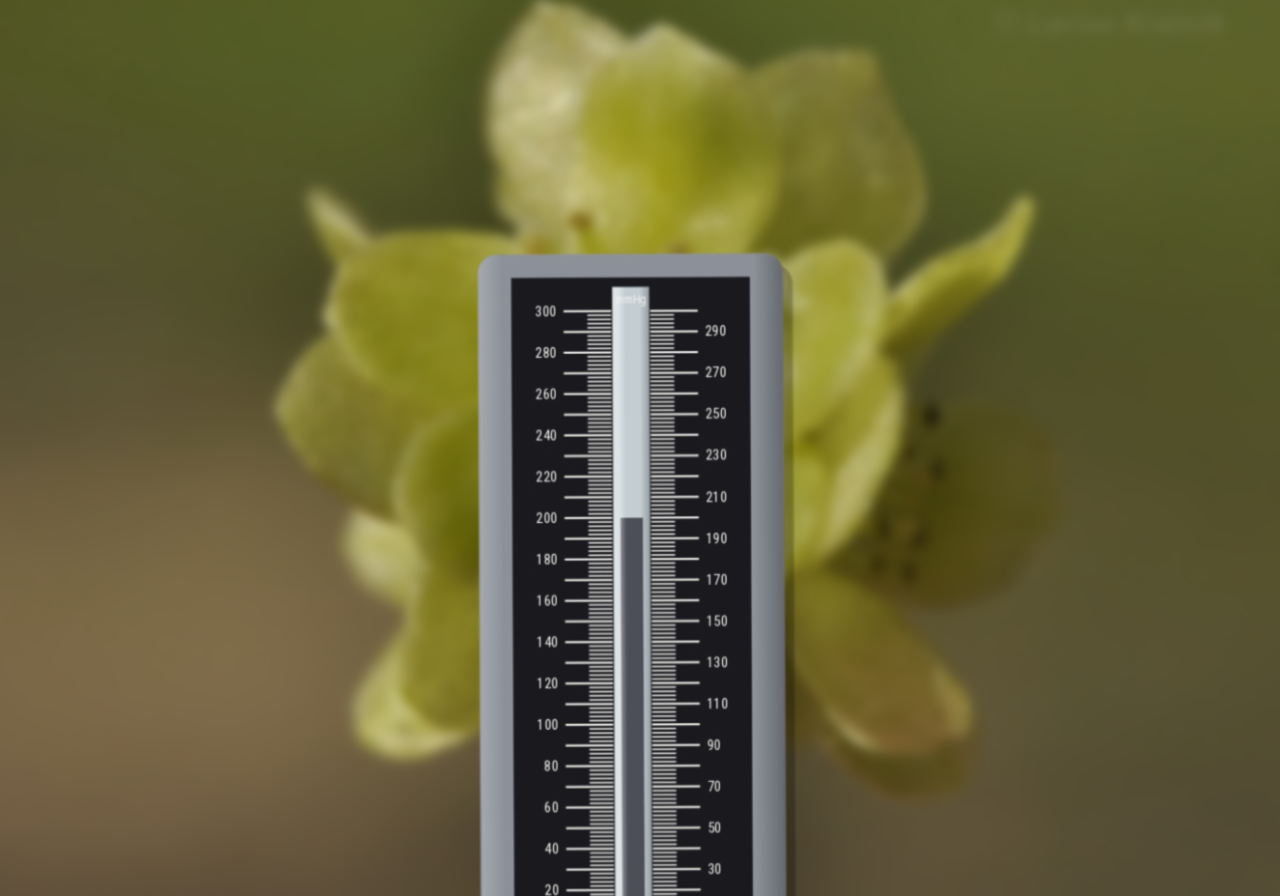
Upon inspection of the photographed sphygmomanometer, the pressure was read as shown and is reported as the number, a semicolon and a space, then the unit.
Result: 200; mmHg
